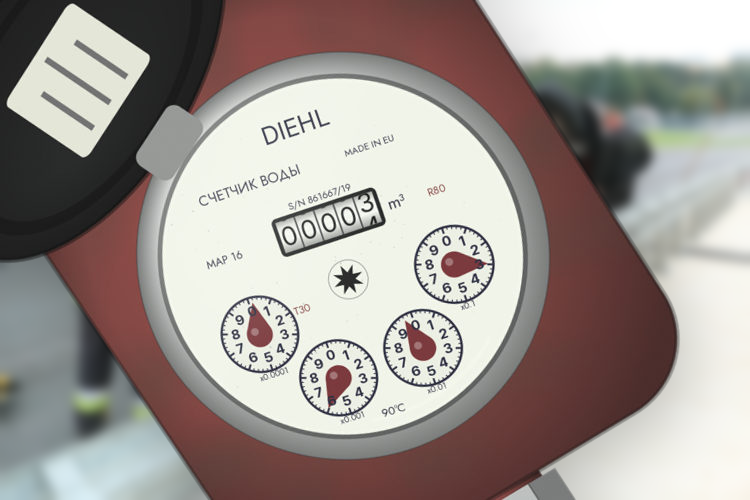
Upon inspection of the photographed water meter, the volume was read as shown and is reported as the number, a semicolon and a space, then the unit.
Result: 3.2960; m³
